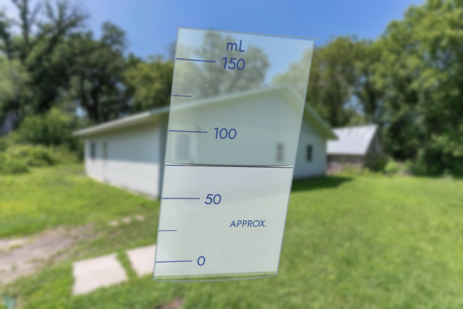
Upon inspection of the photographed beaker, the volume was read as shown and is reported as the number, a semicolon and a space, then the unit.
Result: 75; mL
